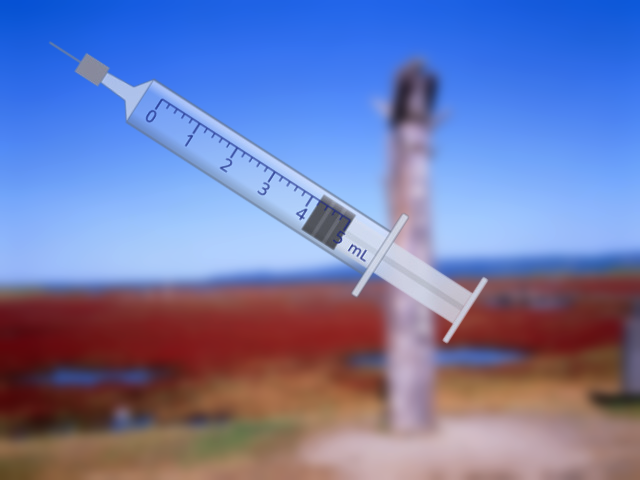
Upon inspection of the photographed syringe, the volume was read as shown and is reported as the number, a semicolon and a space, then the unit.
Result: 4.2; mL
